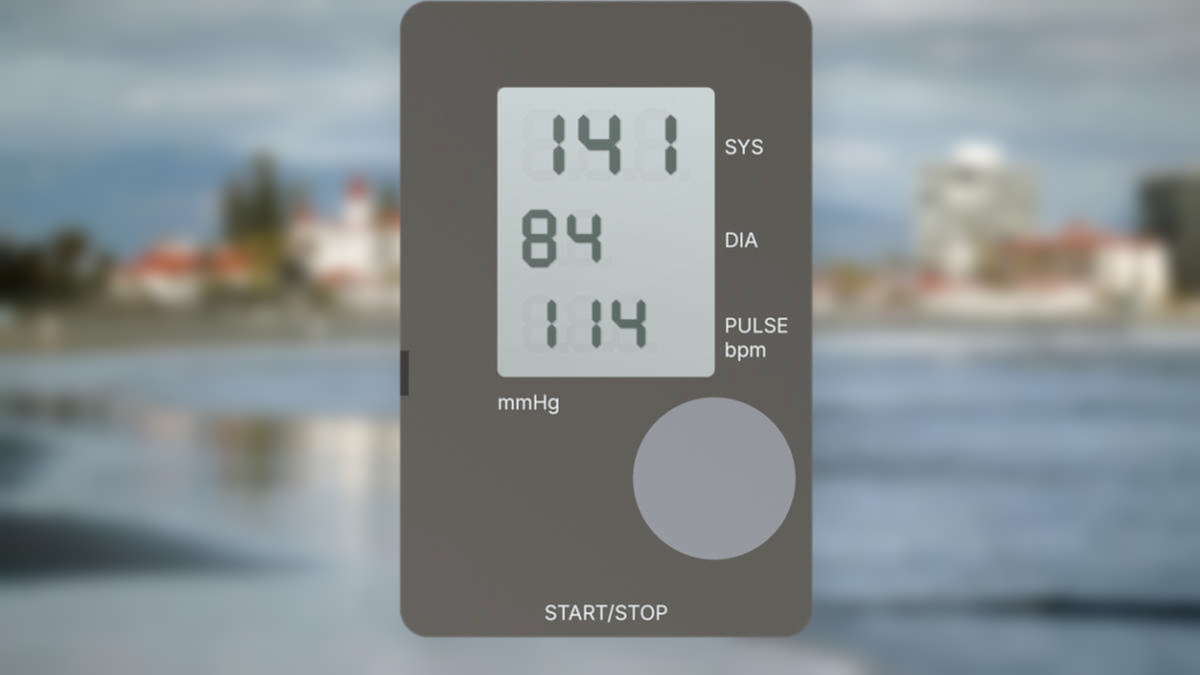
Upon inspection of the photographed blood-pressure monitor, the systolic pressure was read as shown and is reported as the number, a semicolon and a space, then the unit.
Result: 141; mmHg
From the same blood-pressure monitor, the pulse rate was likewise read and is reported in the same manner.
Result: 114; bpm
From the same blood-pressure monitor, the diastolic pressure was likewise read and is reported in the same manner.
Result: 84; mmHg
